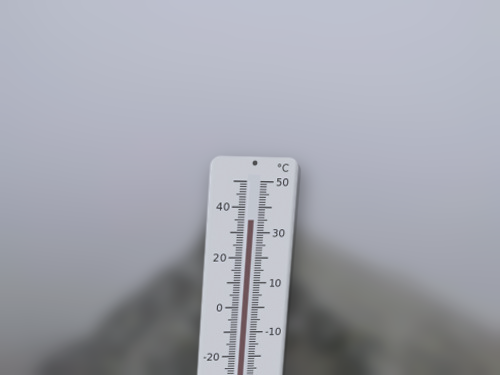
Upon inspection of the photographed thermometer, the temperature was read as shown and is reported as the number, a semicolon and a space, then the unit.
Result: 35; °C
